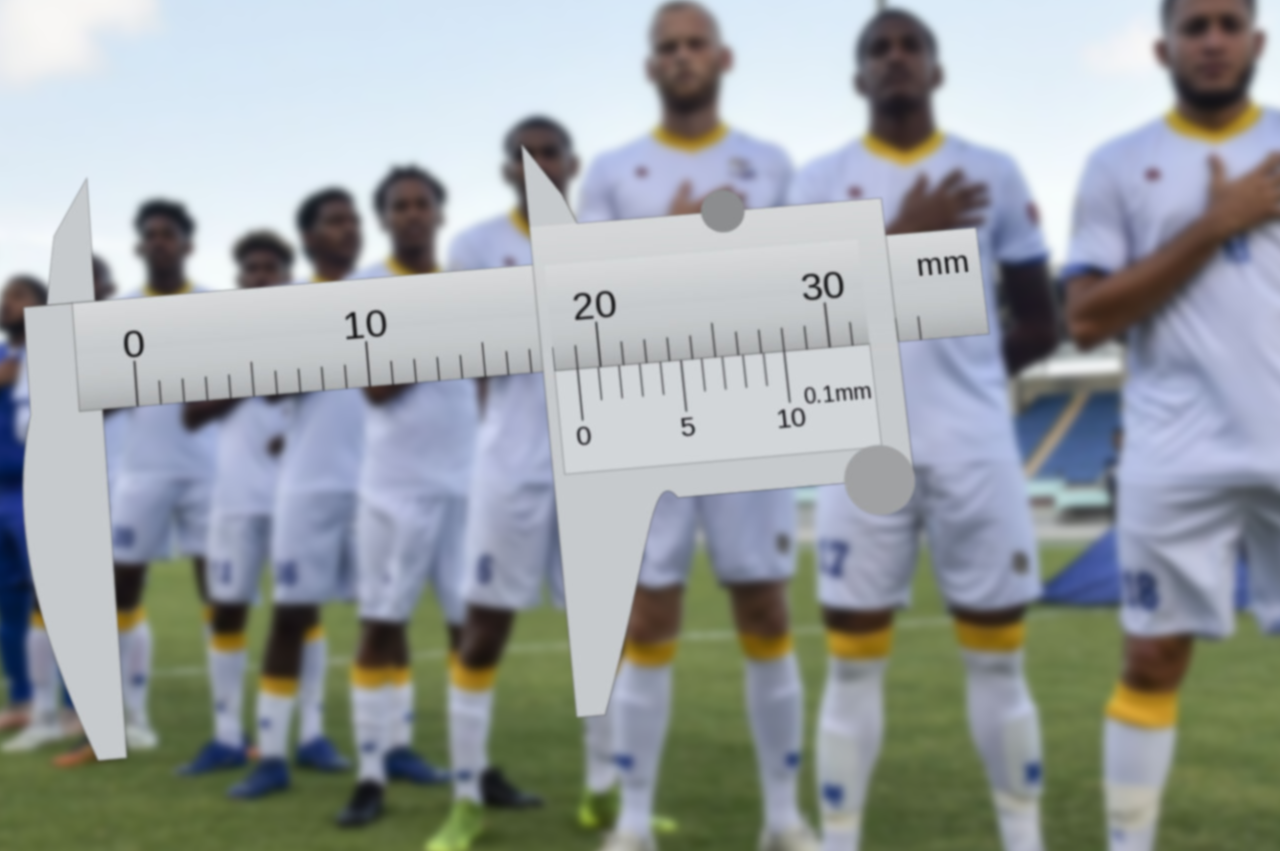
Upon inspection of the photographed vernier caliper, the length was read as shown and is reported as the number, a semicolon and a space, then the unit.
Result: 19.0; mm
